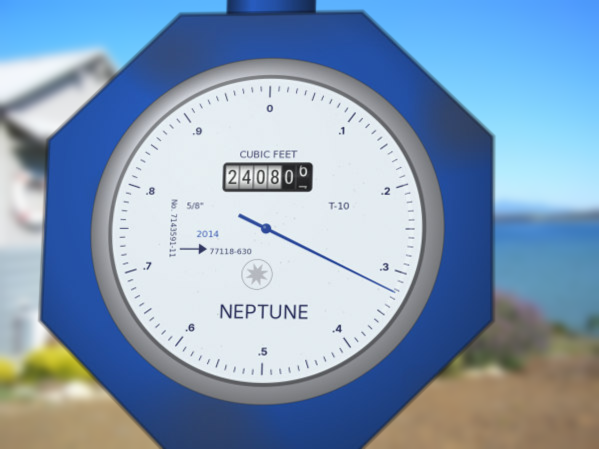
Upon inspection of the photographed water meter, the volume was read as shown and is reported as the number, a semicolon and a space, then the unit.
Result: 240806.32; ft³
